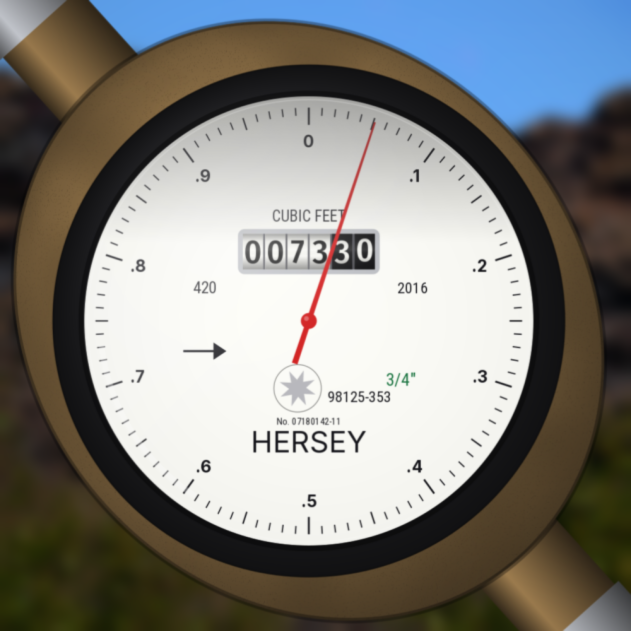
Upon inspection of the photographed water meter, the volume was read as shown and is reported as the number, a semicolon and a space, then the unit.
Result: 7330.05; ft³
